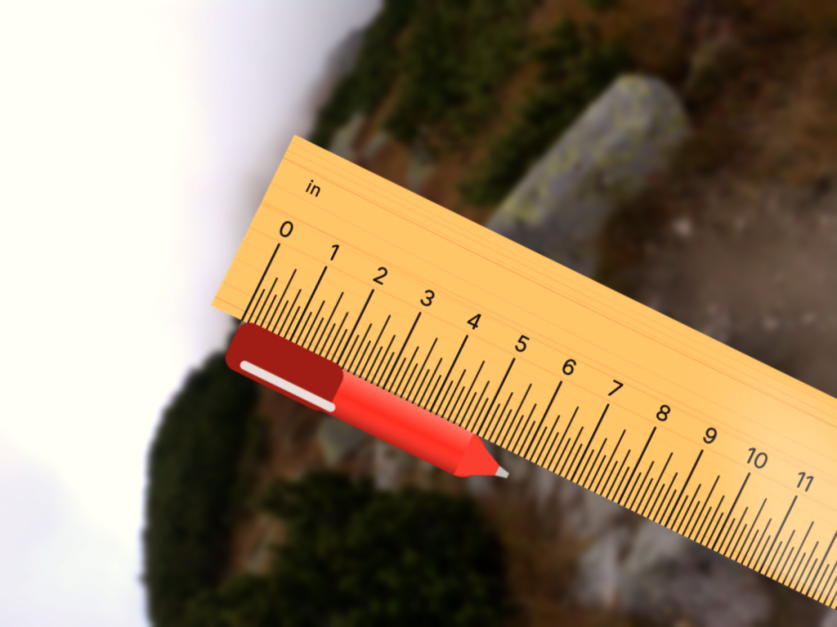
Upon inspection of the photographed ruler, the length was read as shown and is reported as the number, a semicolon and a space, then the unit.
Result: 5.875; in
